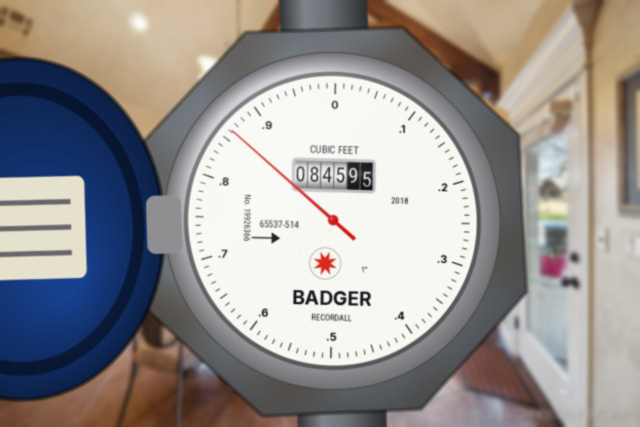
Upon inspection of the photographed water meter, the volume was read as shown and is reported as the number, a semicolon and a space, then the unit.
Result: 84594.86; ft³
